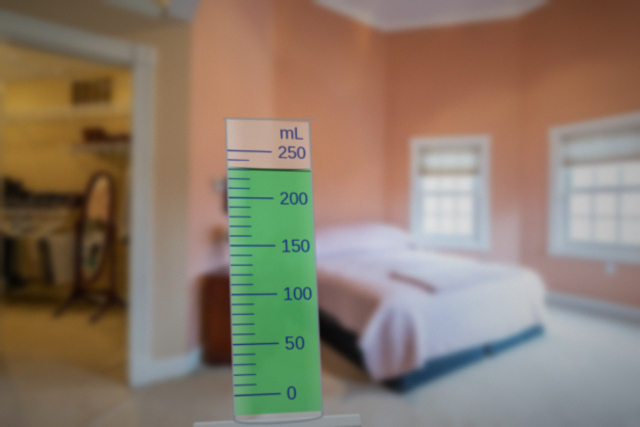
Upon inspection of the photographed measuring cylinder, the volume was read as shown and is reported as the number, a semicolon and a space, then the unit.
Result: 230; mL
